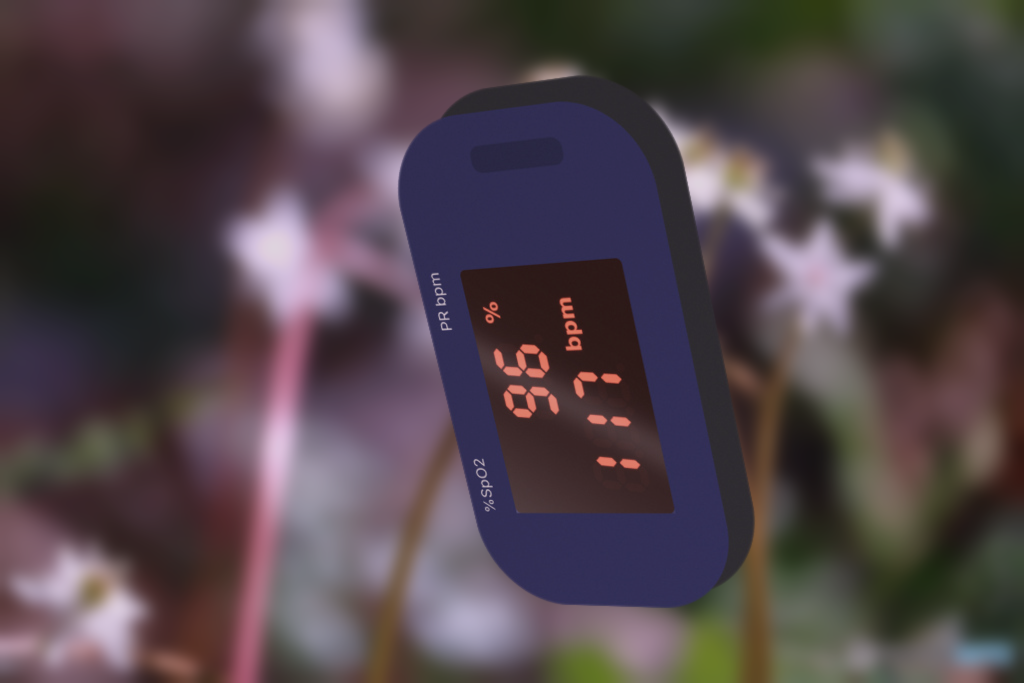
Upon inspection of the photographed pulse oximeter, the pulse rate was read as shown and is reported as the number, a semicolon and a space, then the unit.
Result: 117; bpm
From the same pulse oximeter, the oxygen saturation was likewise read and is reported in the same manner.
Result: 96; %
